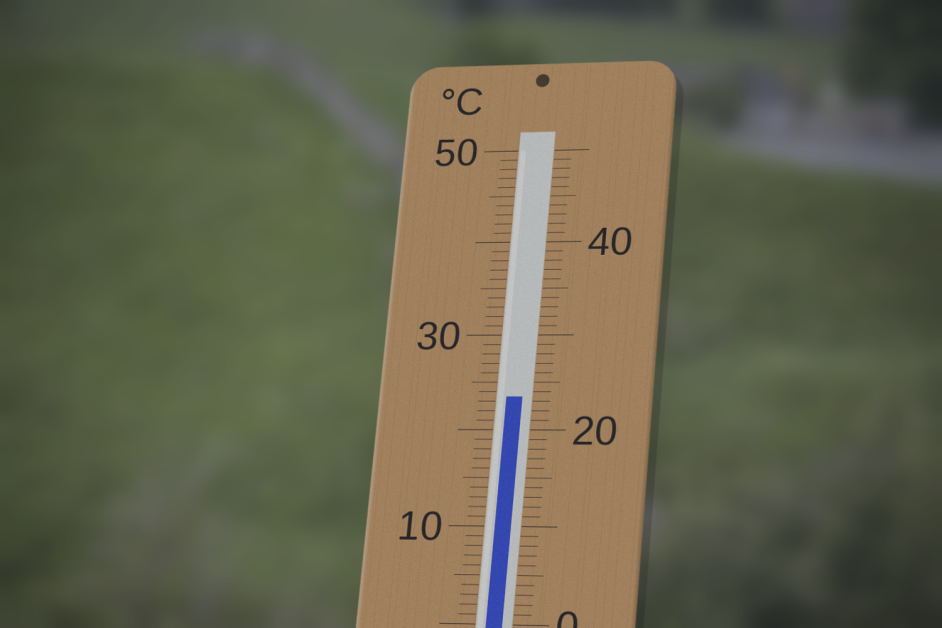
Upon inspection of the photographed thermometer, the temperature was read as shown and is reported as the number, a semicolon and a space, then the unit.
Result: 23.5; °C
